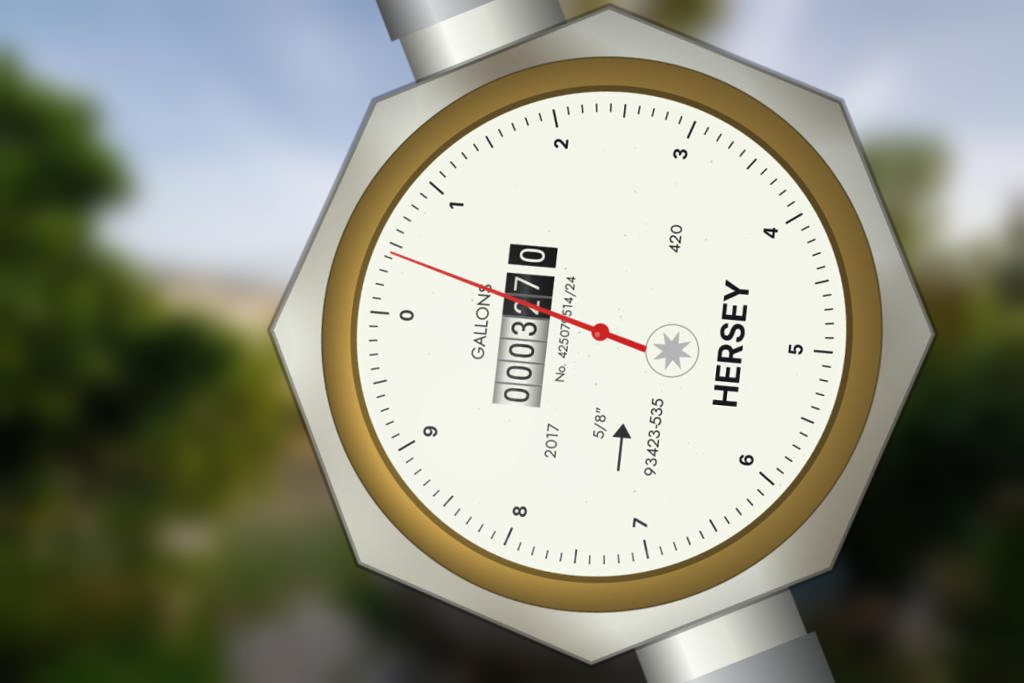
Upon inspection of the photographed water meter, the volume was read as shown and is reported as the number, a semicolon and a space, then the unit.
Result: 3270.4; gal
